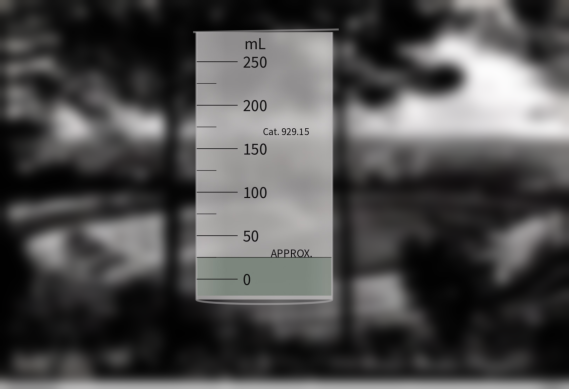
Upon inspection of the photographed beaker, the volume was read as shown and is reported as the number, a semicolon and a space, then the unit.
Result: 25; mL
